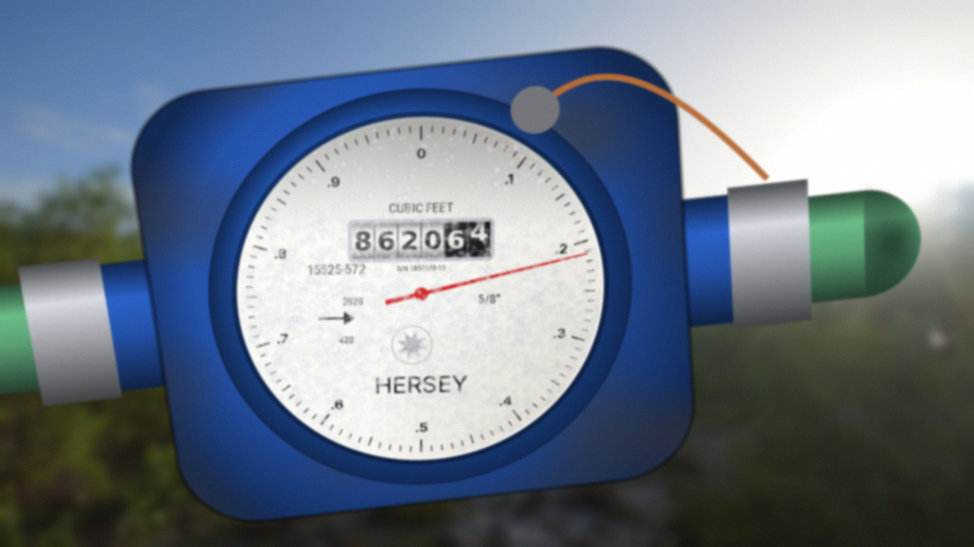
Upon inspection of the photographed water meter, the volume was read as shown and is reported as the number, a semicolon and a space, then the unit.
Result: 862064.21; ft³
